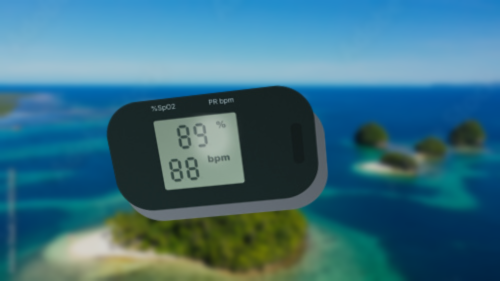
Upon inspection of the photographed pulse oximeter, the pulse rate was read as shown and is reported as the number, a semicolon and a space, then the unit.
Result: 88; bpm
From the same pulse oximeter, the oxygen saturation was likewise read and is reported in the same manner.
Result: 89; %
